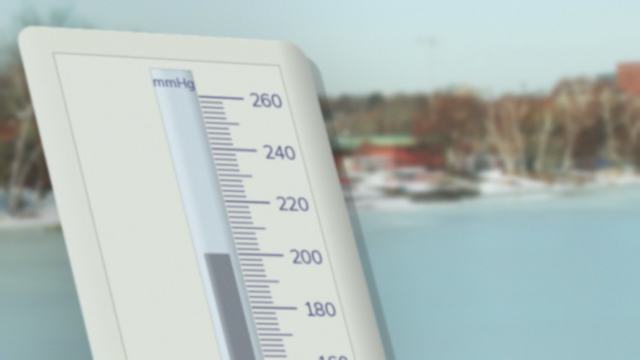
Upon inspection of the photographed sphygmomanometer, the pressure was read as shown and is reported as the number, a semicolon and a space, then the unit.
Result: 200; mmHg
